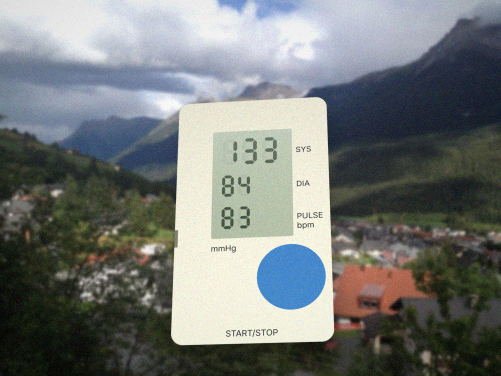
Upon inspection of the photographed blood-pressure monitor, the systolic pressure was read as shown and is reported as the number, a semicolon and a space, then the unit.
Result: 133; mmHg
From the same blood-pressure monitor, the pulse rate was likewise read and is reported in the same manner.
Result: 83; bpm
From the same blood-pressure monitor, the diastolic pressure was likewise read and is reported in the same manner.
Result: 84; mmHg
